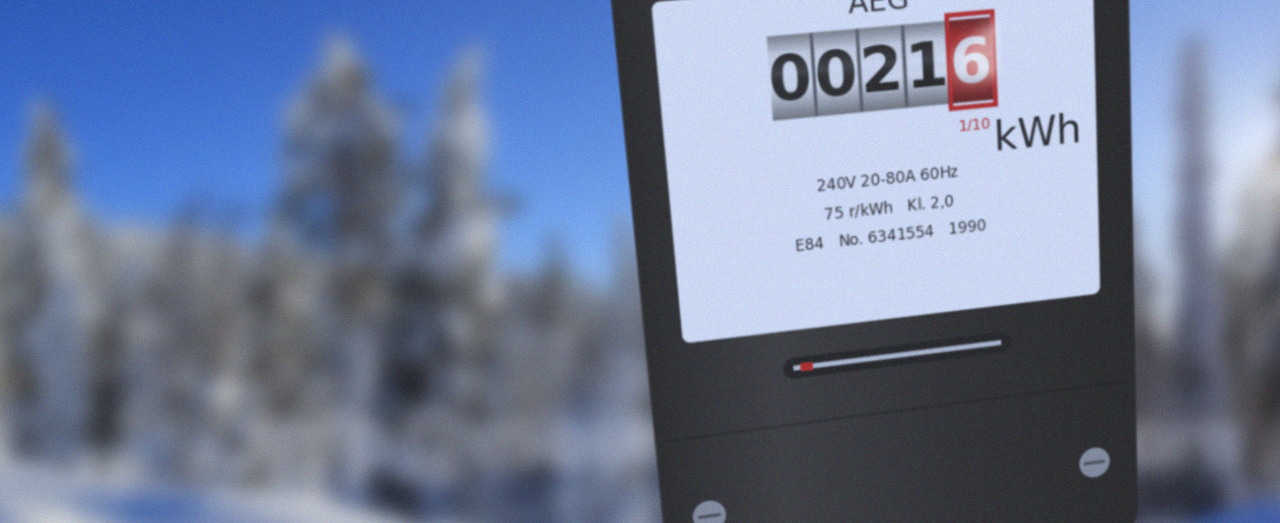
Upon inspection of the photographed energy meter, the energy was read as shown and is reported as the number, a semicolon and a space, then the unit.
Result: 21.6; kWh
